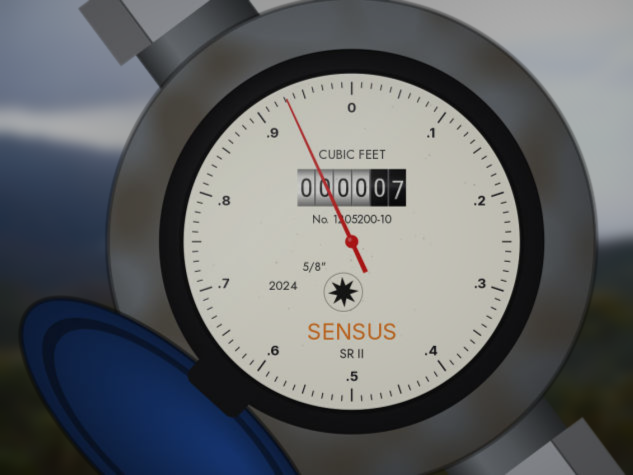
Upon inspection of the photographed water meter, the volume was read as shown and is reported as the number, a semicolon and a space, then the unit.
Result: 6.93; ft³
